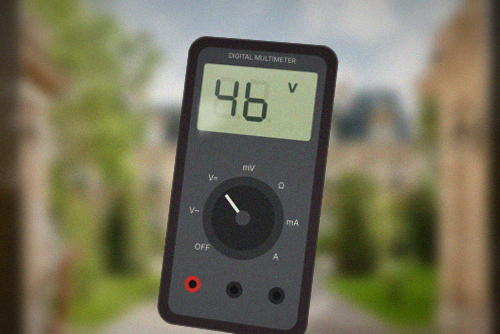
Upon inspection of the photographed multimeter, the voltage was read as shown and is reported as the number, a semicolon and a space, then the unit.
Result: 46; V
